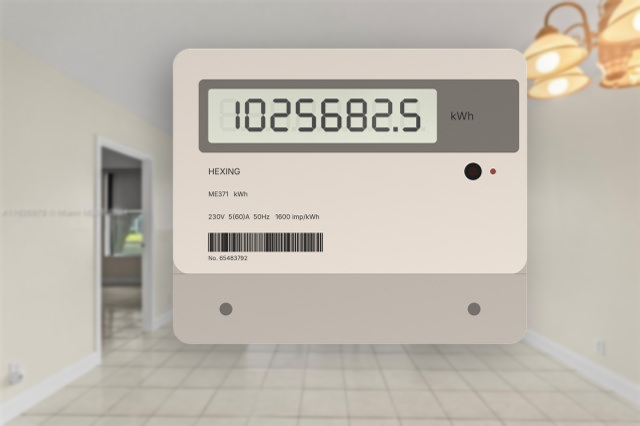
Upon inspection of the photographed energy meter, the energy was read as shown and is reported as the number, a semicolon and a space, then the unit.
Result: 1025682.5; kWh
